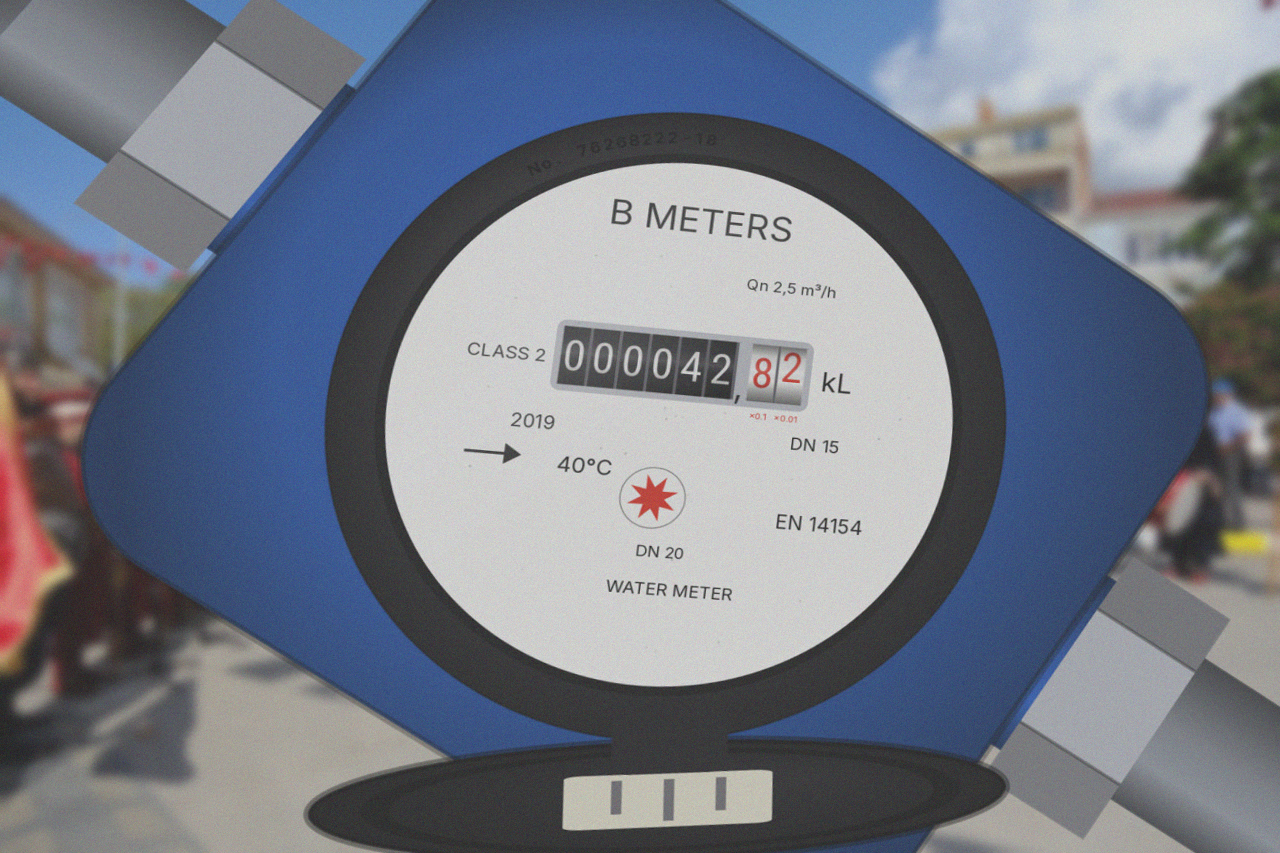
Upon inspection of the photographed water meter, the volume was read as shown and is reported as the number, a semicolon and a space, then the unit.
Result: 42.82; kL
